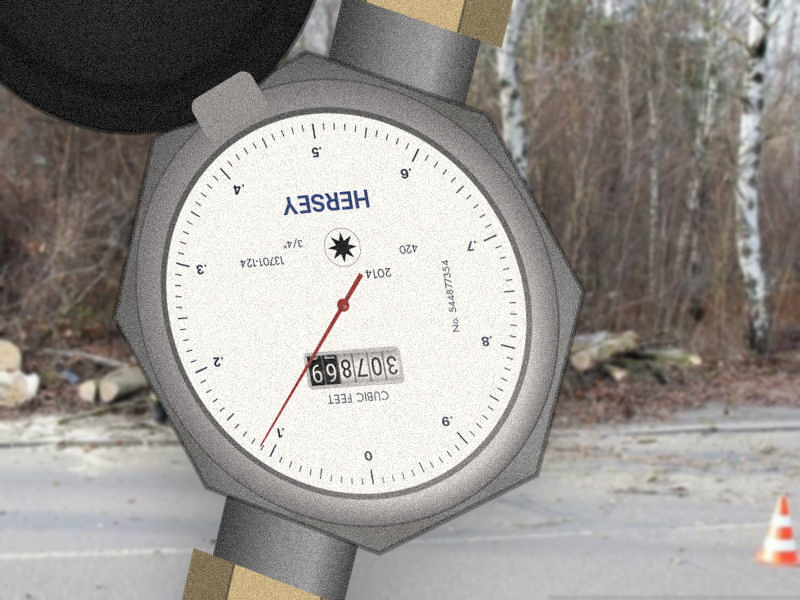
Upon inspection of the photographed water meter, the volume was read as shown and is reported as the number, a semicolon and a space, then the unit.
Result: 307869.11; ft³
